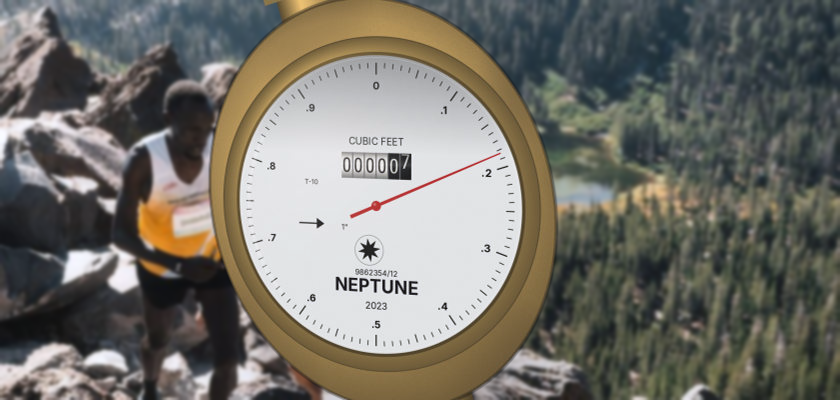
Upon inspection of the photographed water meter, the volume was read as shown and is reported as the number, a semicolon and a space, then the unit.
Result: 7.18; ft³
